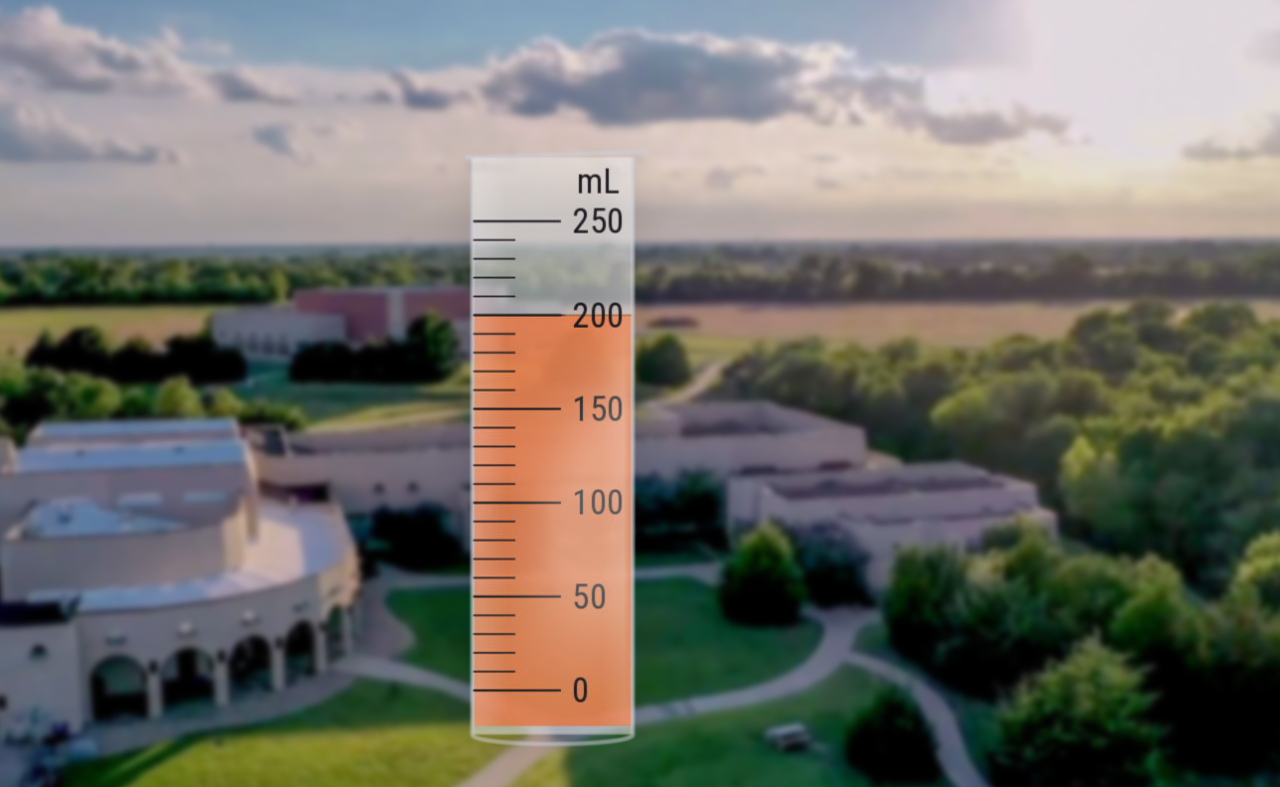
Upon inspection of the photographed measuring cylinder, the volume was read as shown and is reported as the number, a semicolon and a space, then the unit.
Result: 200; mL
